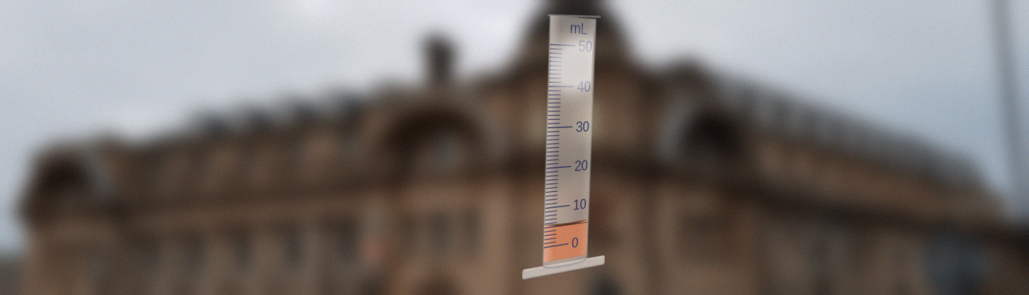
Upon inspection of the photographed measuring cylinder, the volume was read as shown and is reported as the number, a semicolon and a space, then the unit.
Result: 5; mL
